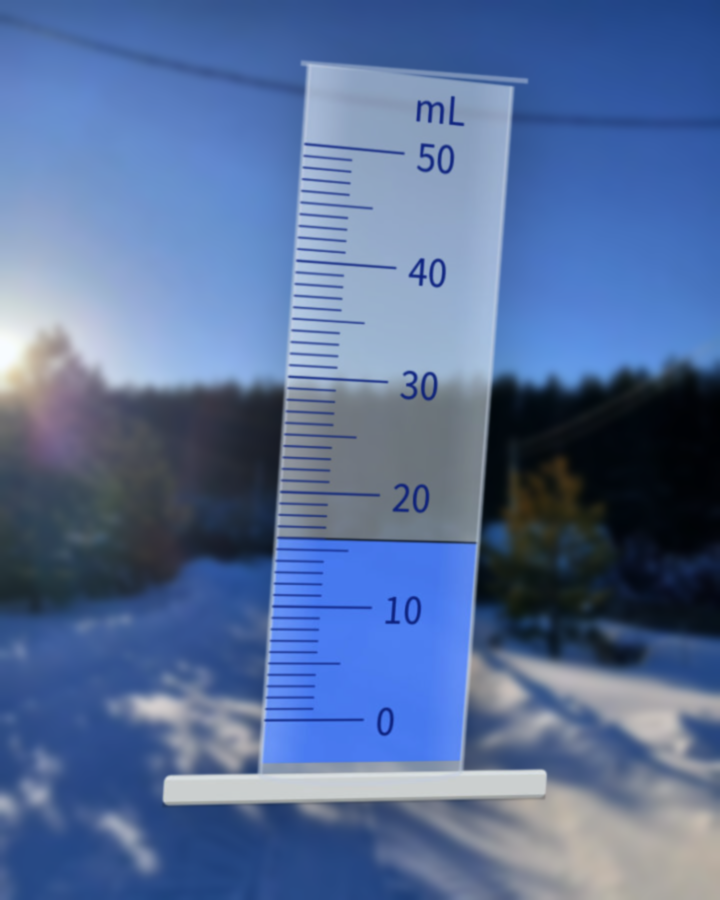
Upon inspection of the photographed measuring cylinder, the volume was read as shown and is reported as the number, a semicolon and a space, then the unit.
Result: 16; mL
